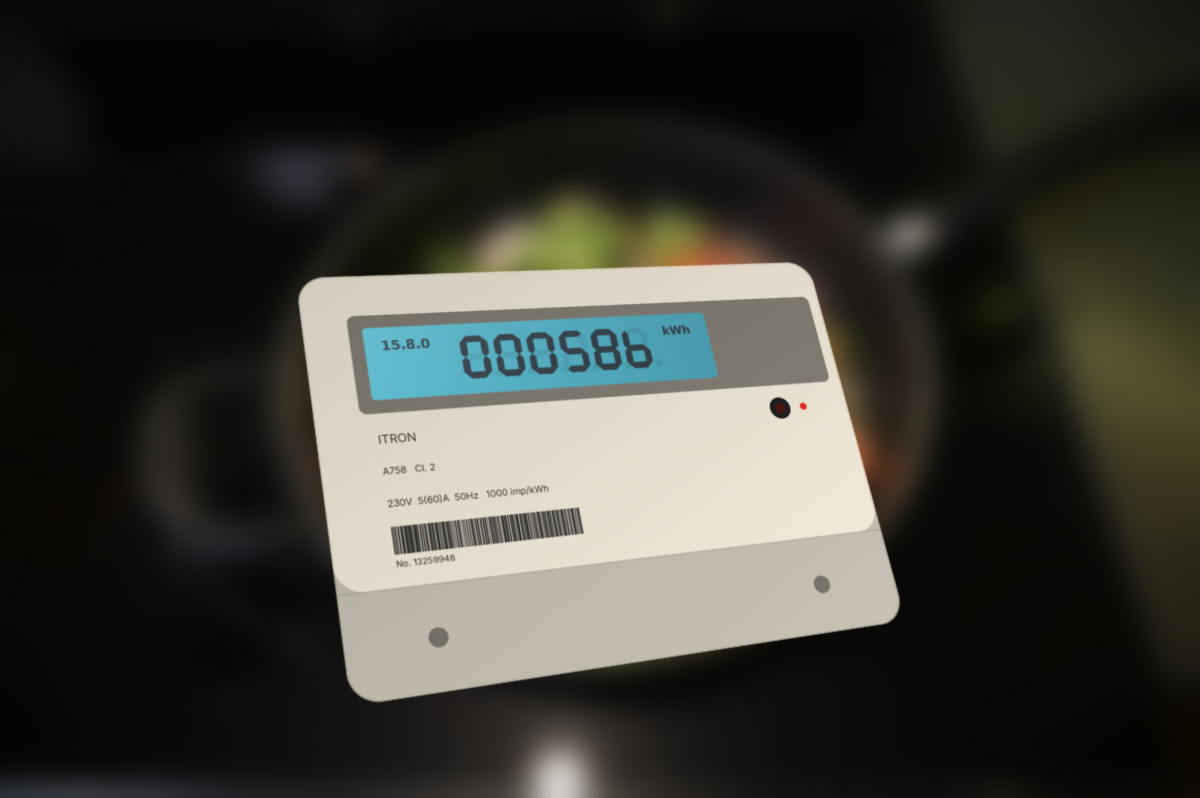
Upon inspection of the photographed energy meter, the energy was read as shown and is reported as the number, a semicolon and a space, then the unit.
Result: 586; kWh
